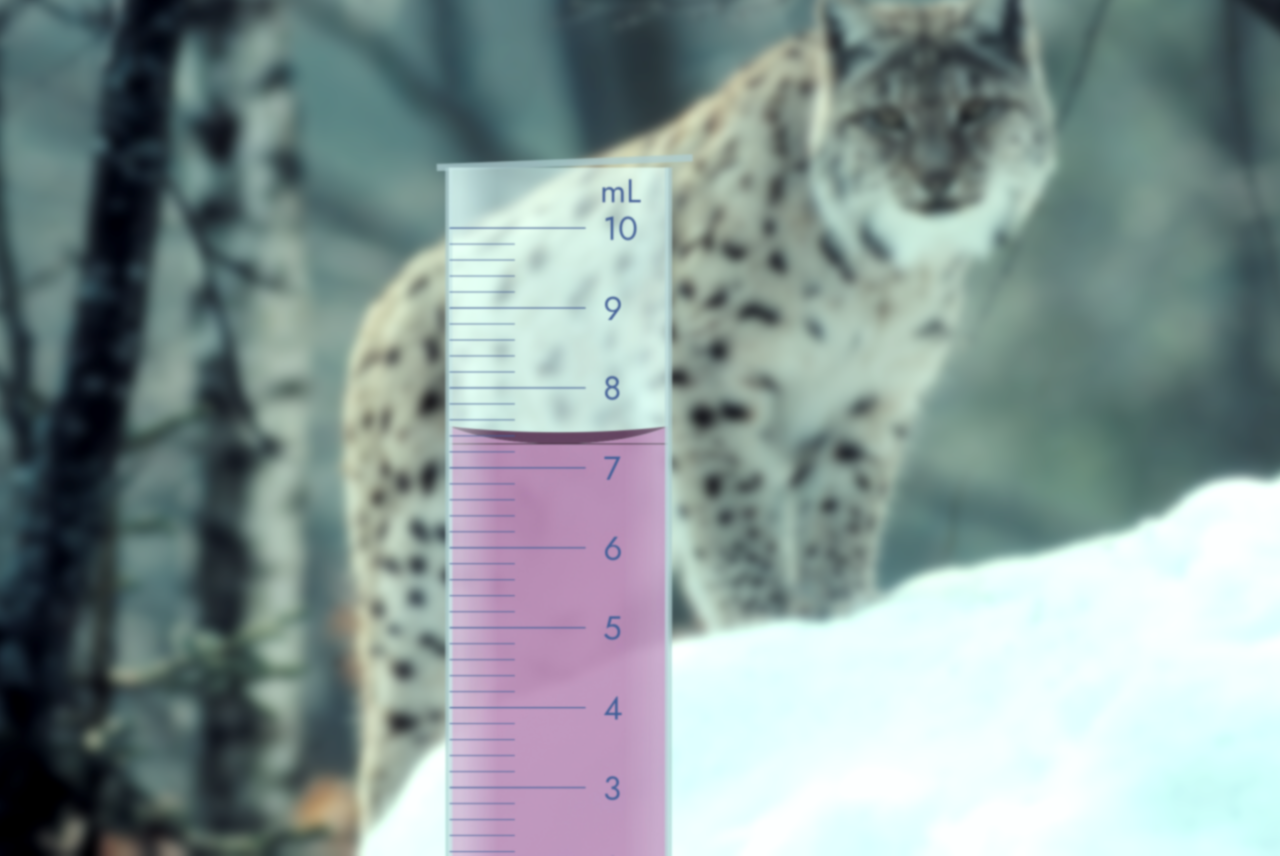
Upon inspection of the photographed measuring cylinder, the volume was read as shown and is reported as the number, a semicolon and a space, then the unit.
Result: 7.3; mL
